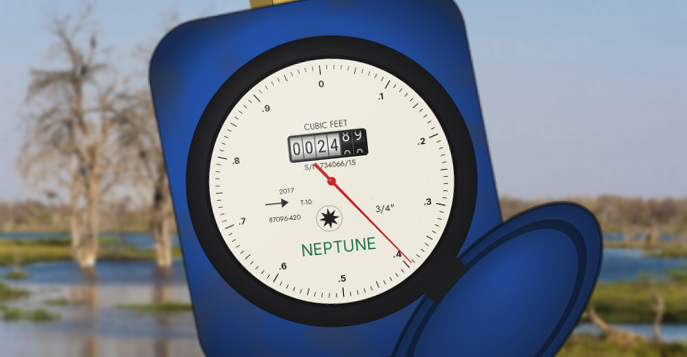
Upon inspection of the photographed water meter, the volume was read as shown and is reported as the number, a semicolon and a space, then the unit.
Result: 2489.39; ft³
